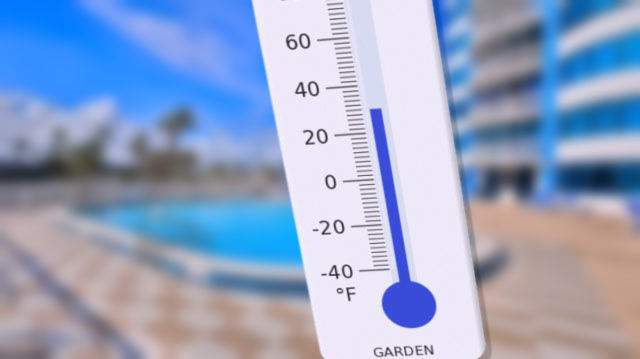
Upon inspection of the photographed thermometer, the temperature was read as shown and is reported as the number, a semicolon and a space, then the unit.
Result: 30; °F
